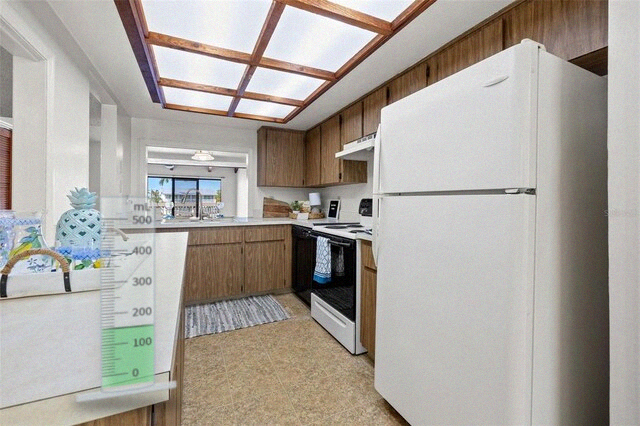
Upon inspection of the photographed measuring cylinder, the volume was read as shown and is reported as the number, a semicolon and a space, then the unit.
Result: 150; mL
